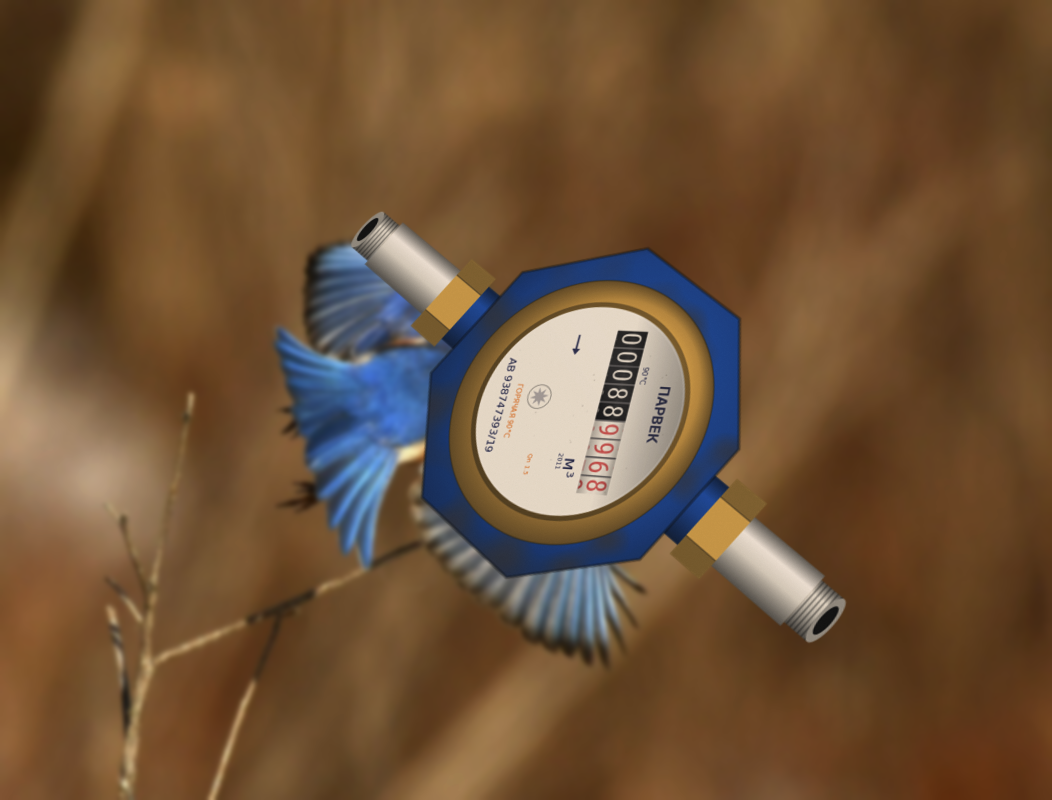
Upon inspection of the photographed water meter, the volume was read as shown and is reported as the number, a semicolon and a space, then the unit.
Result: 88.9968; m³
